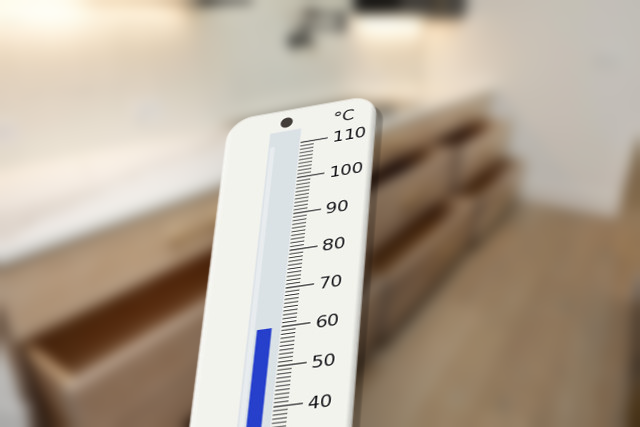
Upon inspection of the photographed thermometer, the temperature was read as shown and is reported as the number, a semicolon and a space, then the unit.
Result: 60; °C
